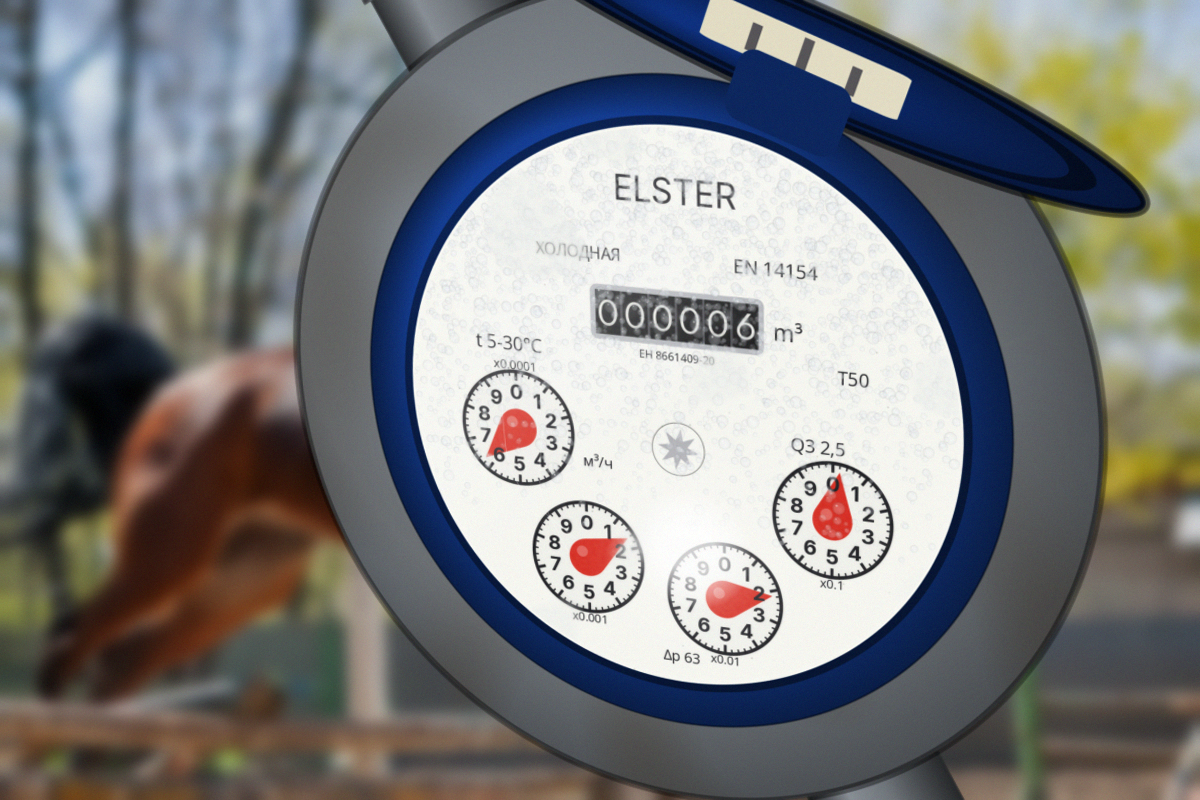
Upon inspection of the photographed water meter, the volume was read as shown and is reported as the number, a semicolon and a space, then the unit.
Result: 6.0216; m³
